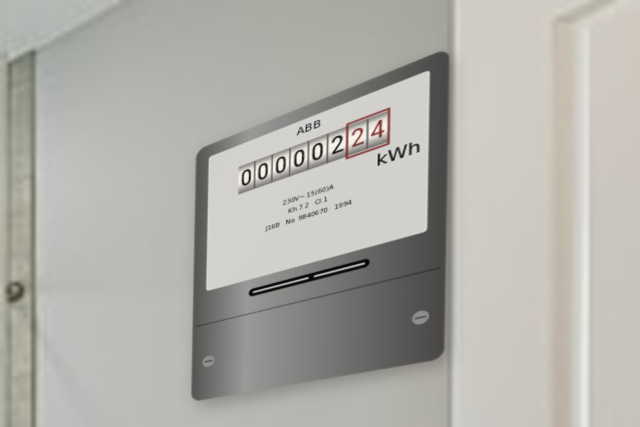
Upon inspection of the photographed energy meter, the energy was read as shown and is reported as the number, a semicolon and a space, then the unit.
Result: 2.24; kWh
